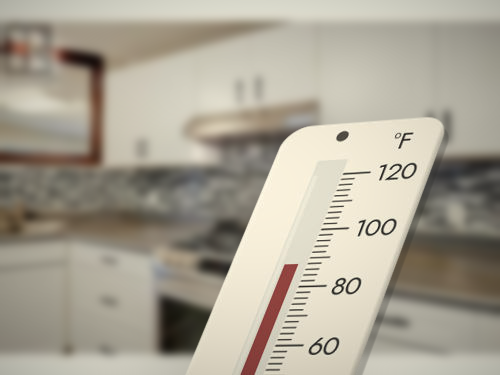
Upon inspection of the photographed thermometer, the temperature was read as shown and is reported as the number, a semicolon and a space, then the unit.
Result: 88; °F
